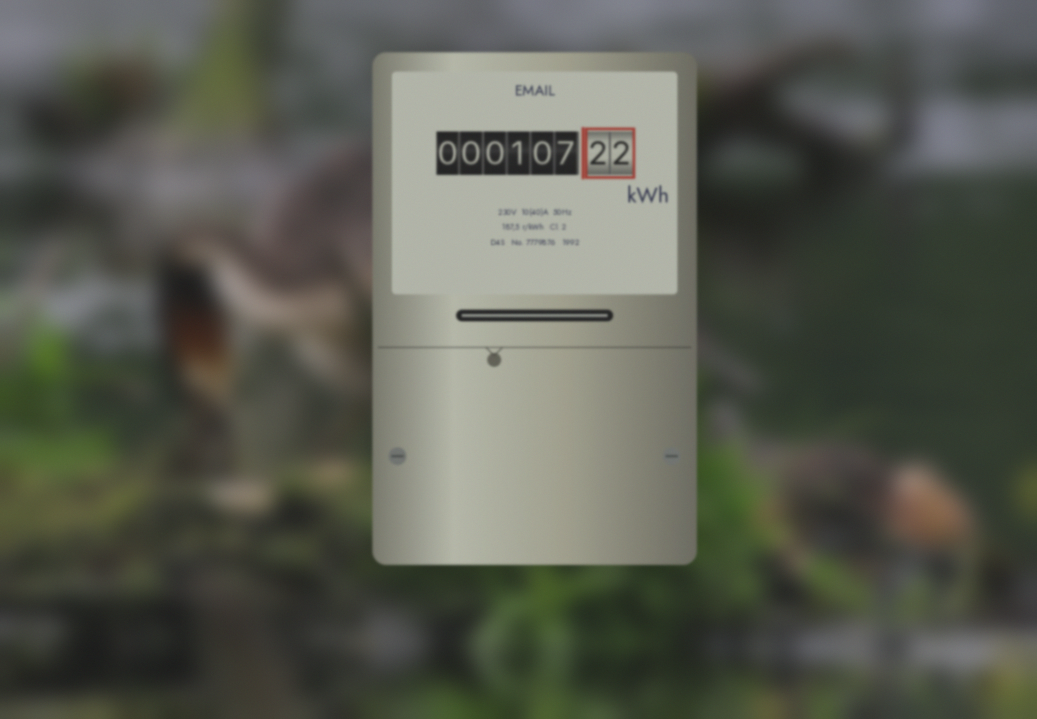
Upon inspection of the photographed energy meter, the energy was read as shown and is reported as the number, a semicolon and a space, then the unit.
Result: 107.22; kWh
